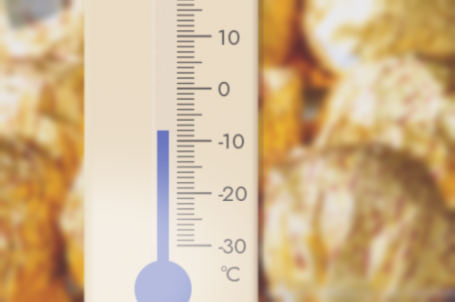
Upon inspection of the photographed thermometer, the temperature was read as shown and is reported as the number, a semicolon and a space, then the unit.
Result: -8; °C
